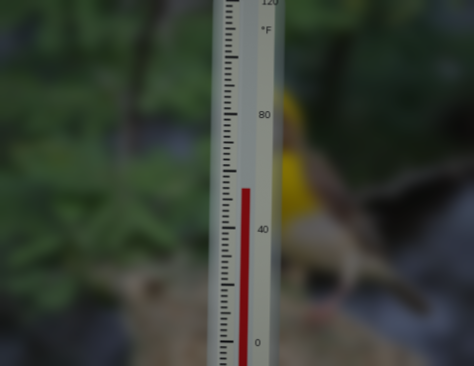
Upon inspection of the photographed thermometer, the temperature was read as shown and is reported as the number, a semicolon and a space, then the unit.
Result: 54; °F
